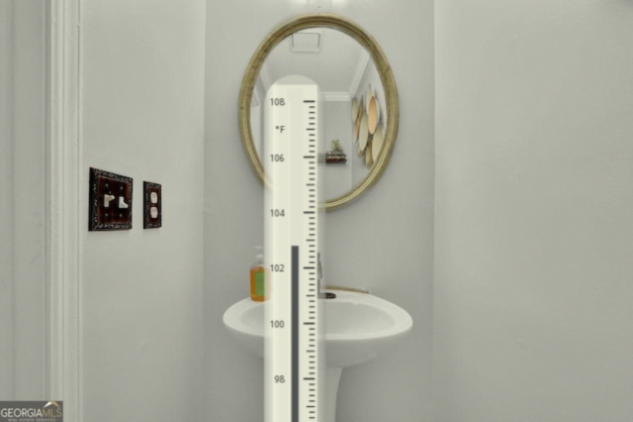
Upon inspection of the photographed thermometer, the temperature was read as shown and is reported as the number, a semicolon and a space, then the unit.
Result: 102.8; °F
